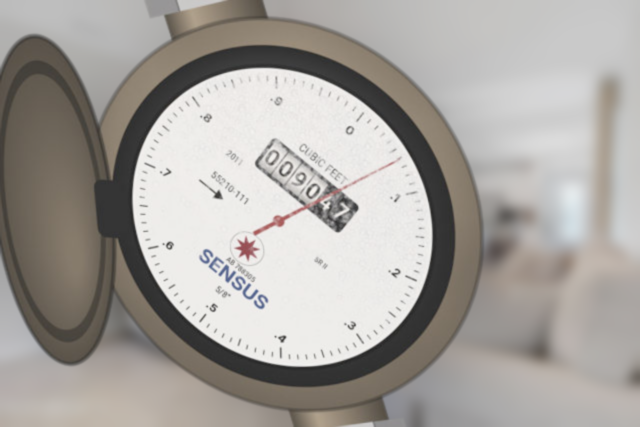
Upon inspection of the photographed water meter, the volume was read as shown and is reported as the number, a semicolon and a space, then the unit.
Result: 9047.06; ft³
